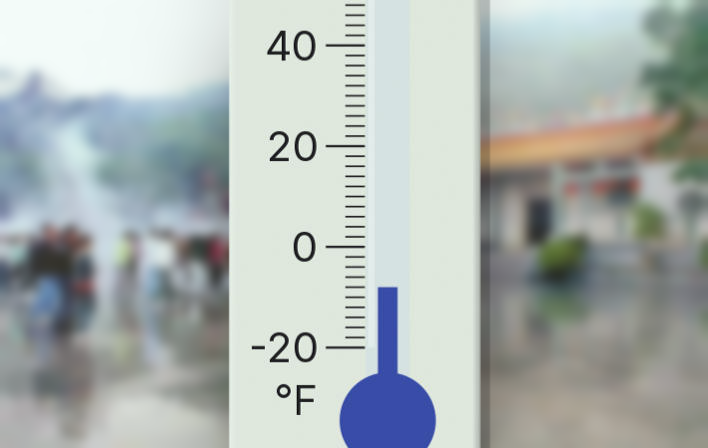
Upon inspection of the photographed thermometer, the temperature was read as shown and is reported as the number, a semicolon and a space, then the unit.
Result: -8; °F
